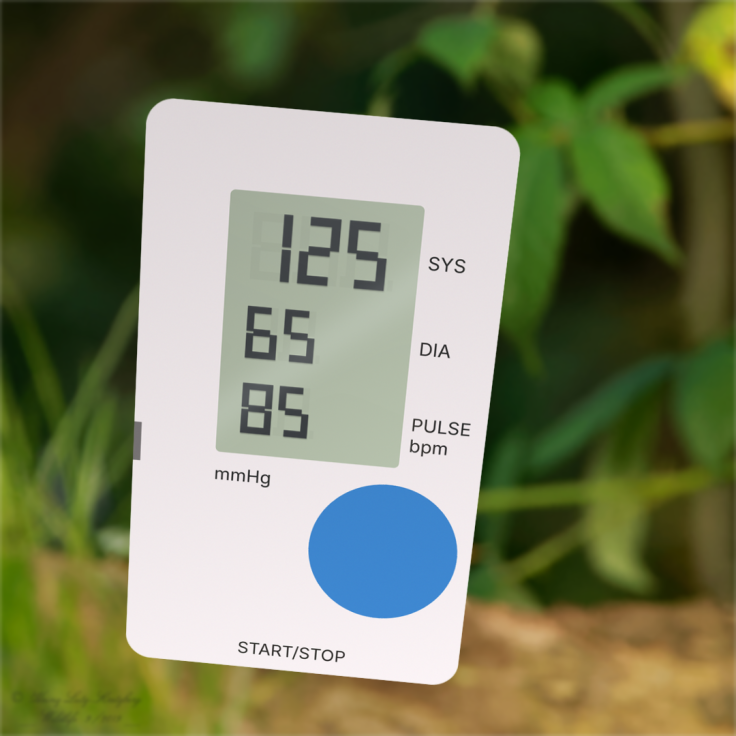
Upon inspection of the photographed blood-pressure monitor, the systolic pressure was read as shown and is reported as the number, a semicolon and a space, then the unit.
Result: 125; mmHg
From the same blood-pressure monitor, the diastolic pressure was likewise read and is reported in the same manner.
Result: 65; mmHg
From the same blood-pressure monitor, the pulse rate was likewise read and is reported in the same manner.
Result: 85; bpm
